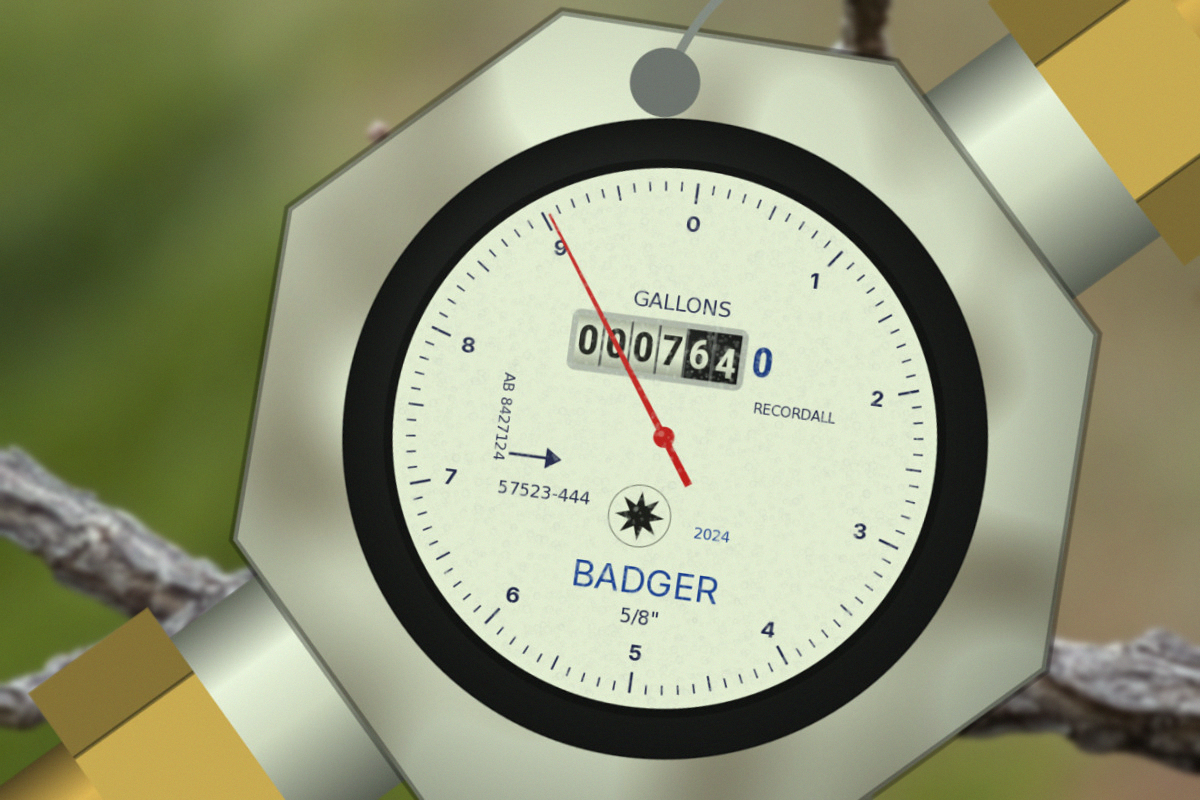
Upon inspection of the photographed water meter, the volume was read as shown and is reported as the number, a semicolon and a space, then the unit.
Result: 7639.0; gal
